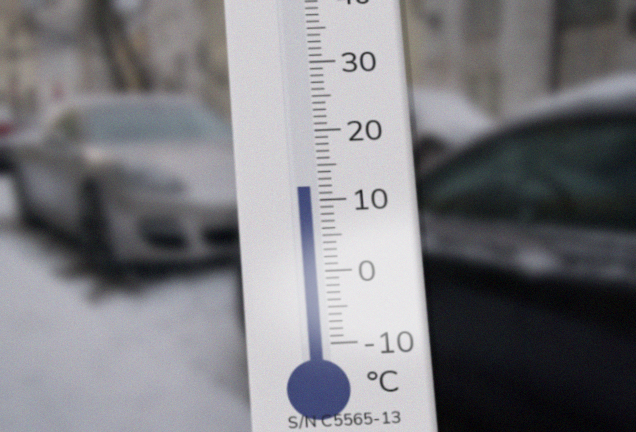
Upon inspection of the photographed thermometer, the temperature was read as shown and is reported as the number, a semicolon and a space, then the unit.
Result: 12; °C
